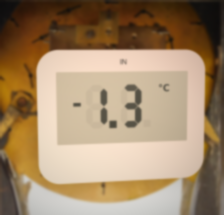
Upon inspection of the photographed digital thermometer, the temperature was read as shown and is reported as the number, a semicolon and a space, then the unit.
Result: -1.3; °C
